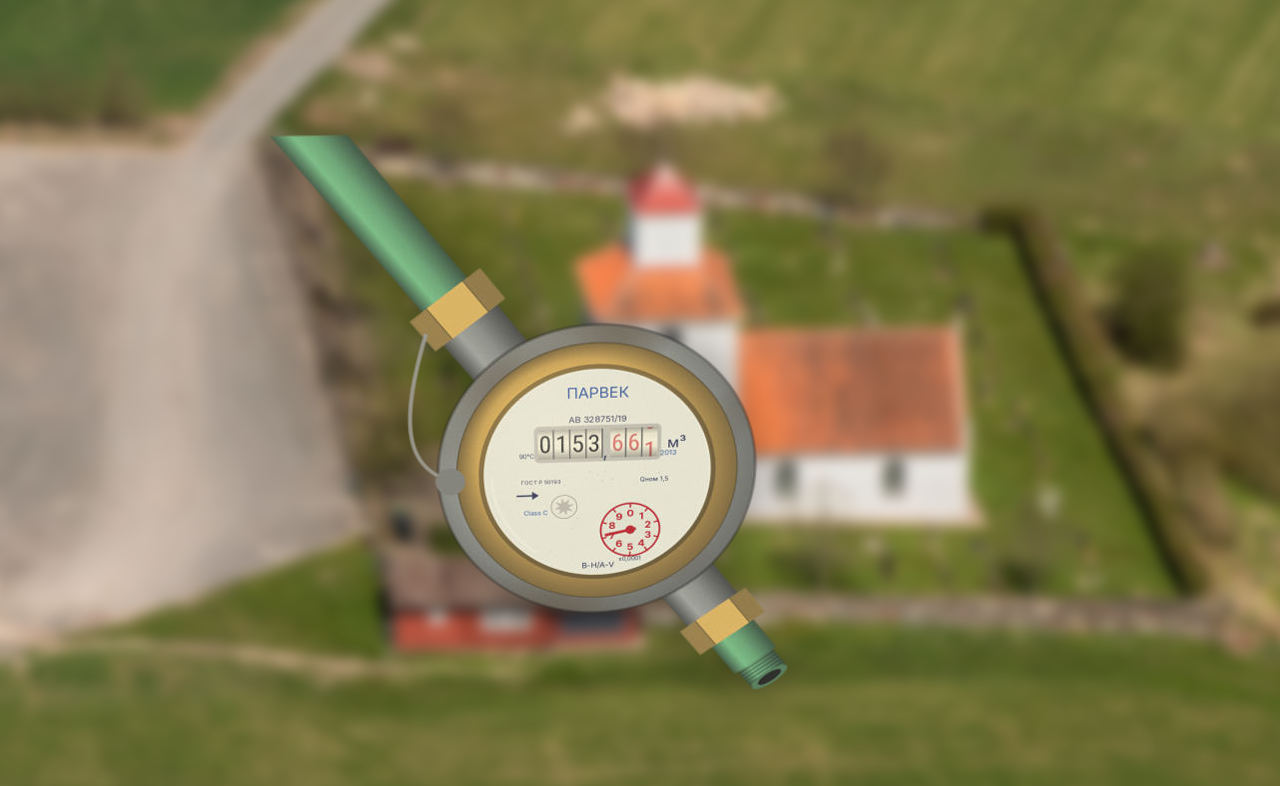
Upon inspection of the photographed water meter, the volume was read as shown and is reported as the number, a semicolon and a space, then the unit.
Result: 153.6607; m³
